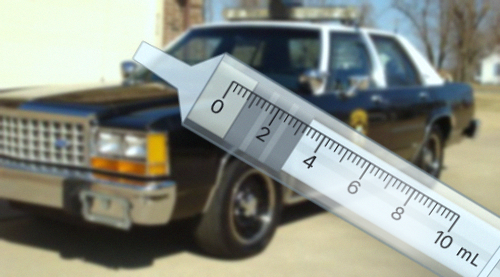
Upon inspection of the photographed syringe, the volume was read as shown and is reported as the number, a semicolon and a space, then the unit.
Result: 0.8; mL
